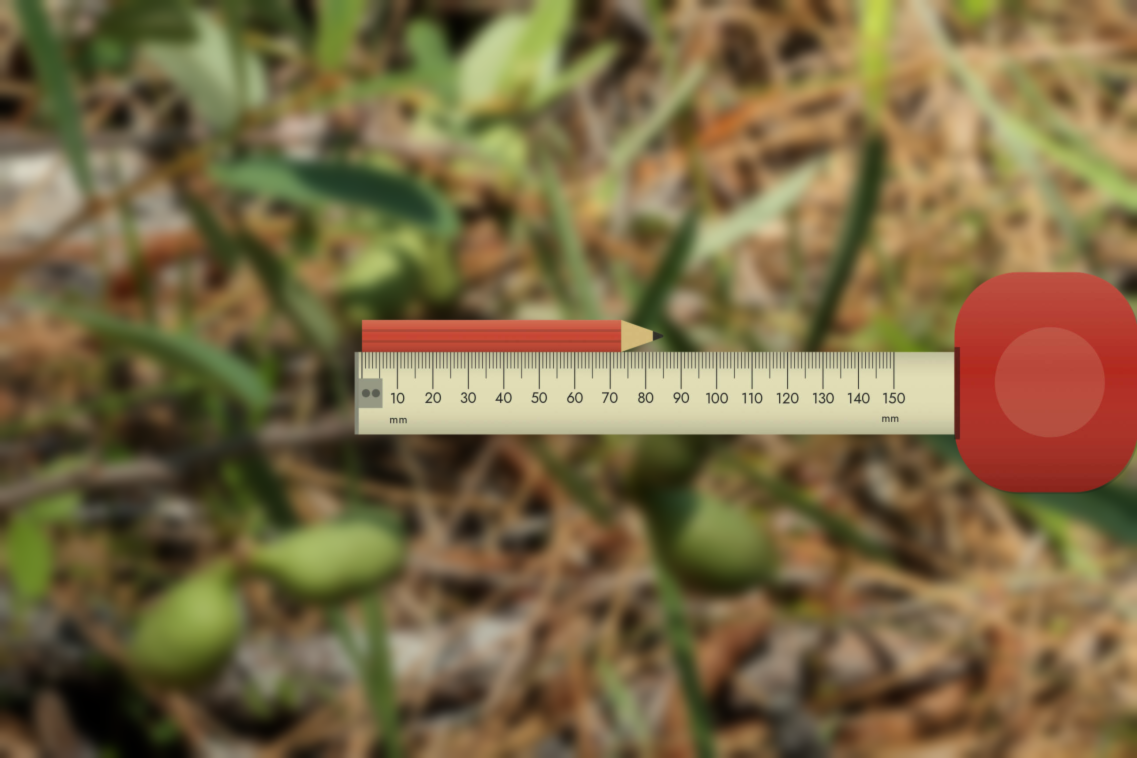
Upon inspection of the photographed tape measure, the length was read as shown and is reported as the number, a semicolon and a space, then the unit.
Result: 85; mm
